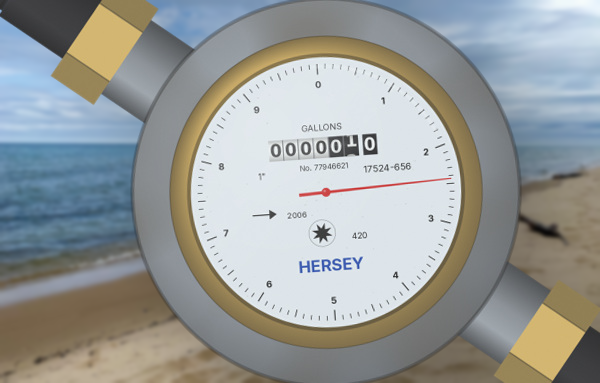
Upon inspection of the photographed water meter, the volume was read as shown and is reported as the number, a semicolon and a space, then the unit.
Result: 12.4; gal
